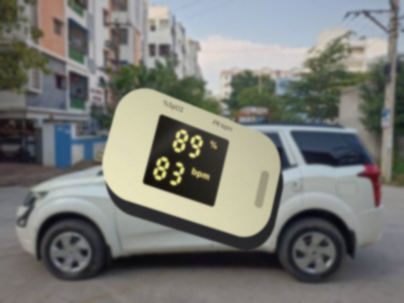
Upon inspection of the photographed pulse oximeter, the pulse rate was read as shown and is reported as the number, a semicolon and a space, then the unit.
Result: 83; bpm
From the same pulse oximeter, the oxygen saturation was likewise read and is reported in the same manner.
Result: 89; %
